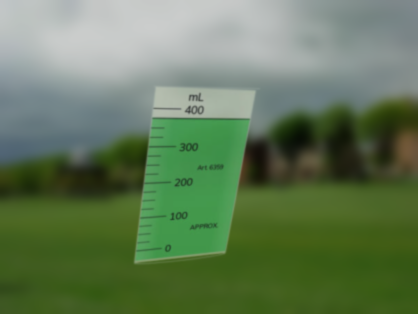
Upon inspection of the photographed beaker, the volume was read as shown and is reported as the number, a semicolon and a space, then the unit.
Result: 375; mL
